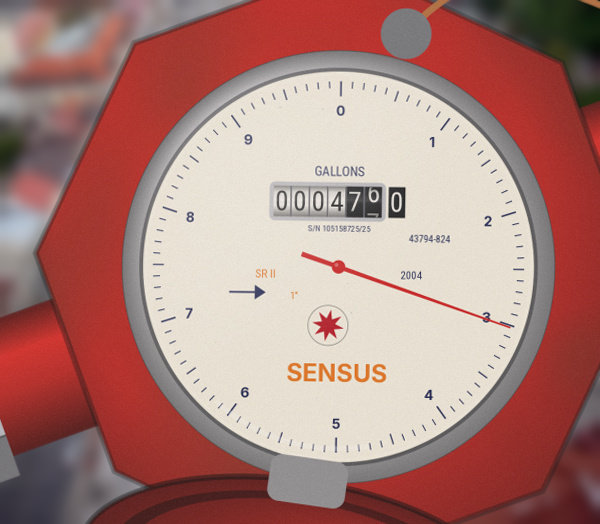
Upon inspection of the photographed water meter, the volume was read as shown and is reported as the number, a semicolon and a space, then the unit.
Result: 4763.0; gal
